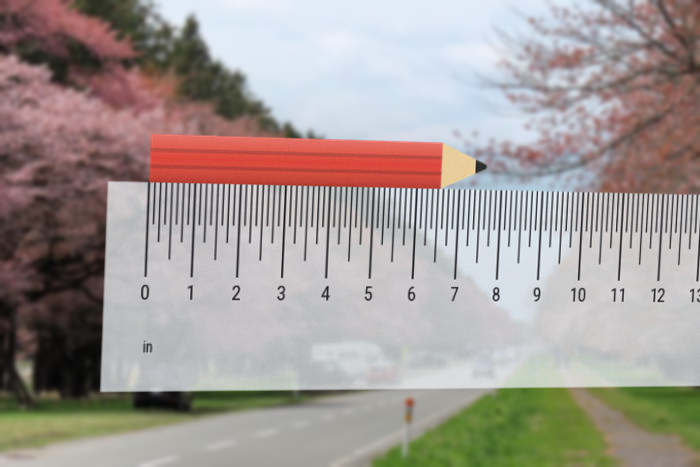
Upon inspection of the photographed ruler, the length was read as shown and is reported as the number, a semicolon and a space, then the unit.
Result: 7.625; in
